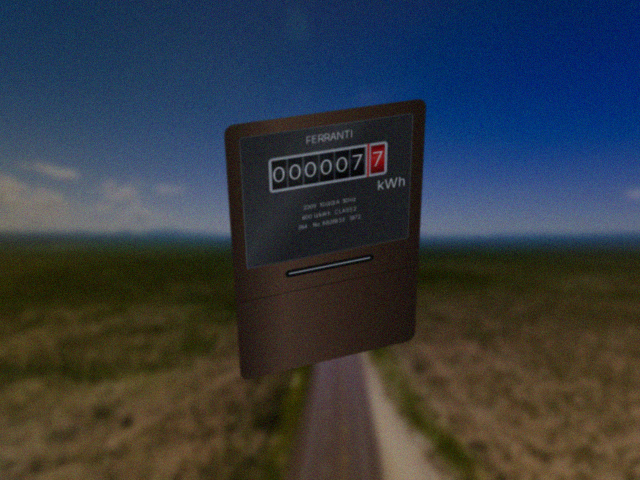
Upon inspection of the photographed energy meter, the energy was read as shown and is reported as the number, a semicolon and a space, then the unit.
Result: 7.7; kWh
